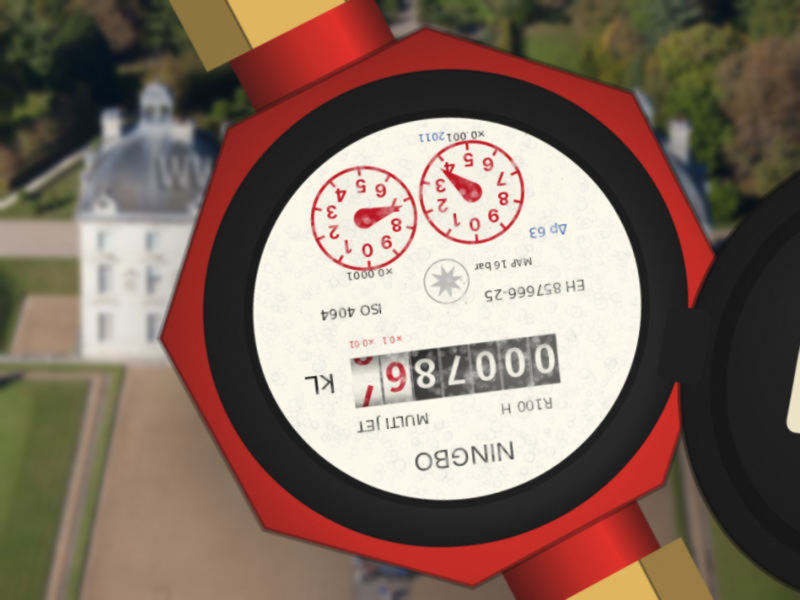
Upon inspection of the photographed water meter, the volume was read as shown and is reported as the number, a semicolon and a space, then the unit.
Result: 78.6737; kL
